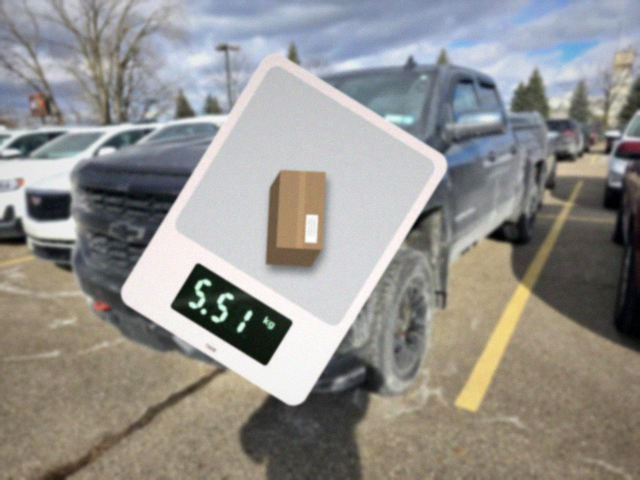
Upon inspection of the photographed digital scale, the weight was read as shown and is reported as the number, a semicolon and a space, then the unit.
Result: 5.51; kg
